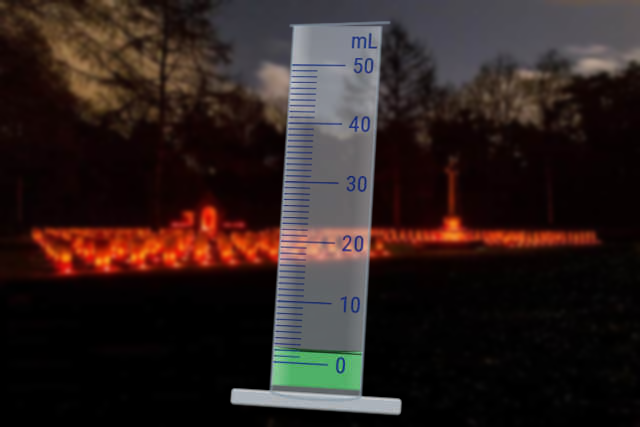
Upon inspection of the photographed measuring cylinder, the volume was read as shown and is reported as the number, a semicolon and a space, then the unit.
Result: 2; mL
